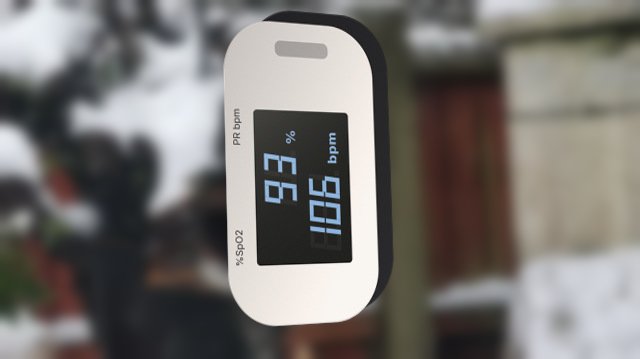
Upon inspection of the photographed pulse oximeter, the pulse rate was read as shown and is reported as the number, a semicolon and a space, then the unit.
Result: 106; bpm
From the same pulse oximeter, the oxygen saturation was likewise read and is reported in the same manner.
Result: 93; %
